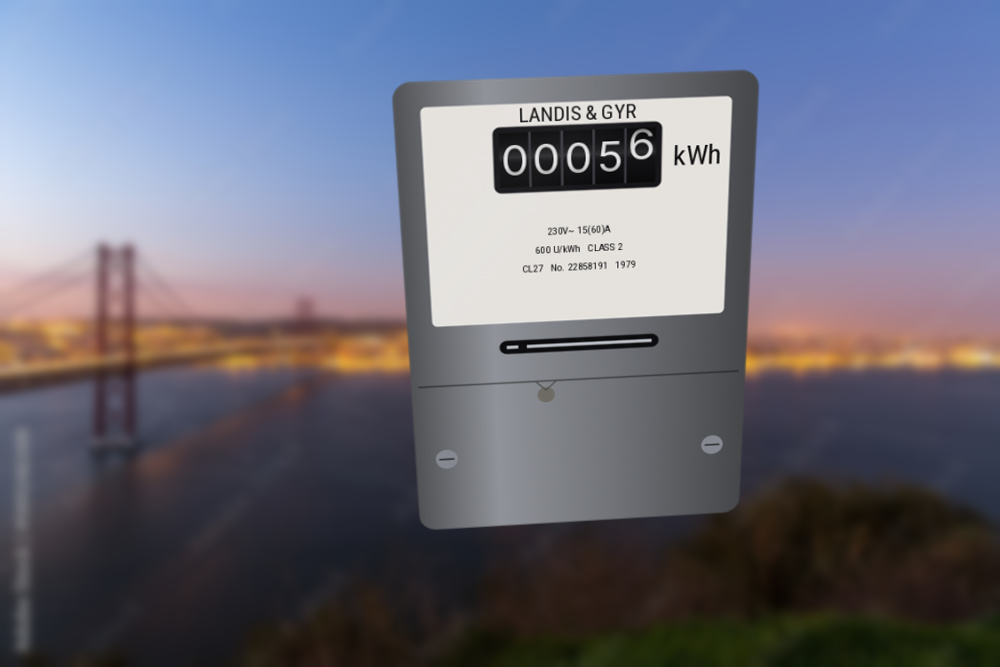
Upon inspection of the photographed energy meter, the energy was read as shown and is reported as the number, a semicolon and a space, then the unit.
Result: 56; kWh
